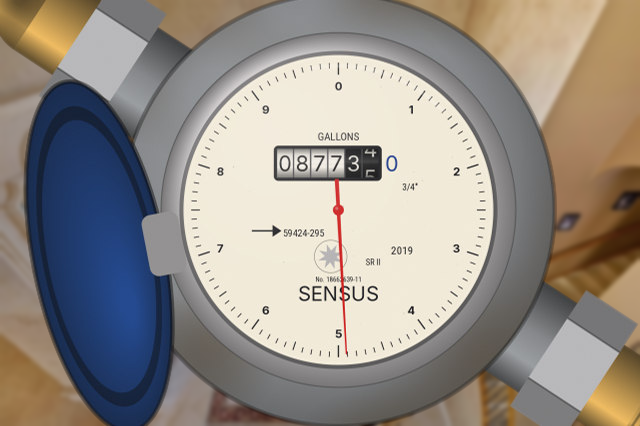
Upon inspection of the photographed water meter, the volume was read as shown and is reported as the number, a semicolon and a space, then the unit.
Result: 877344.9; gal
